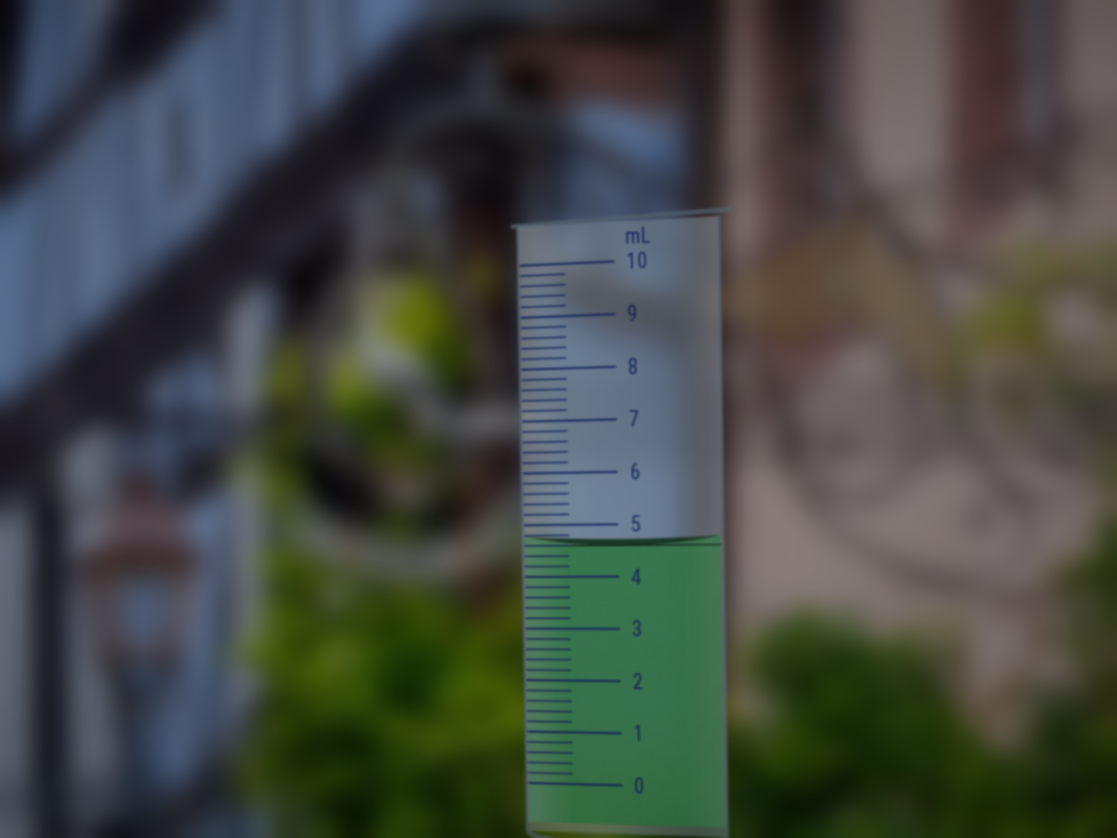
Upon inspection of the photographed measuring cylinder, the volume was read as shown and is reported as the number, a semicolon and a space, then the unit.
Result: 4.6; mL
